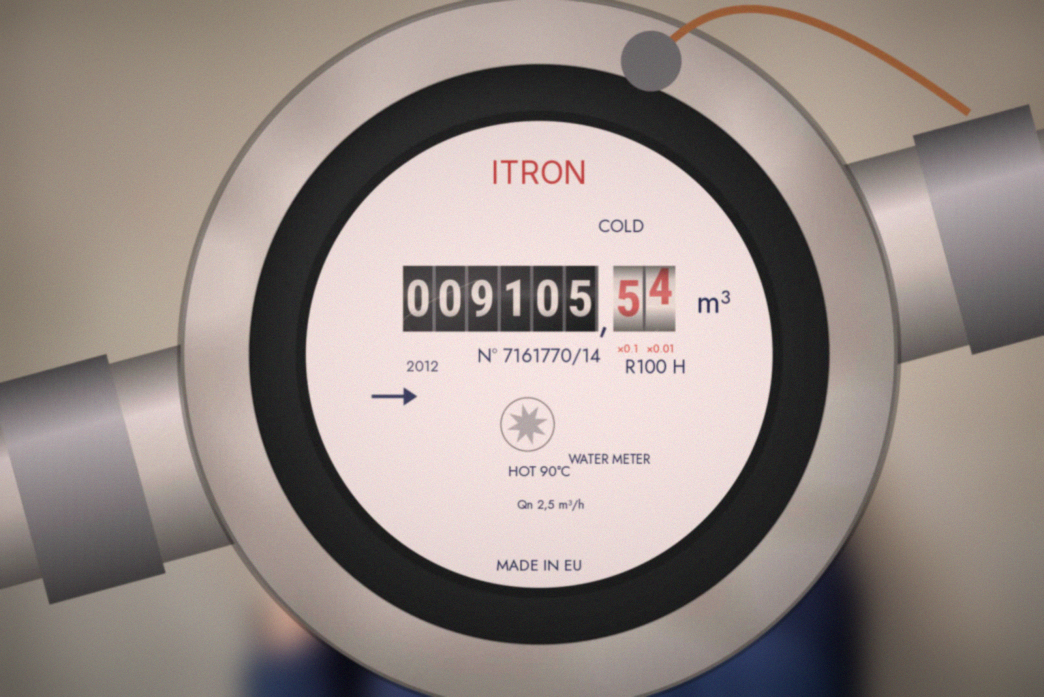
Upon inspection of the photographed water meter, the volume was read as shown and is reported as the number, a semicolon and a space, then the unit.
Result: 9105.54; m³
